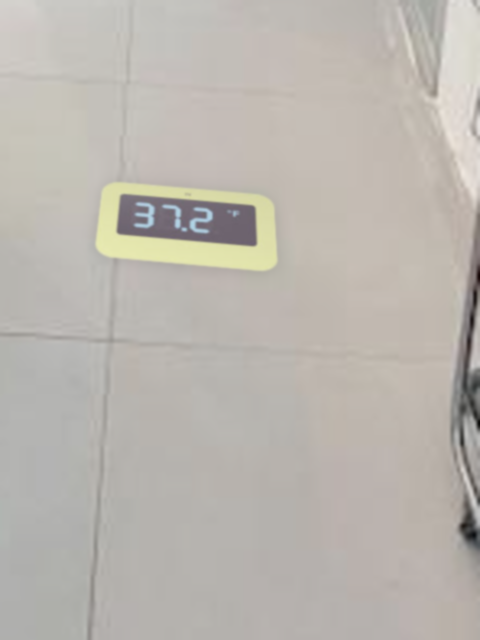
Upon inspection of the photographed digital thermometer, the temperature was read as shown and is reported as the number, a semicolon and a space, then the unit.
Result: 37.2; °F
